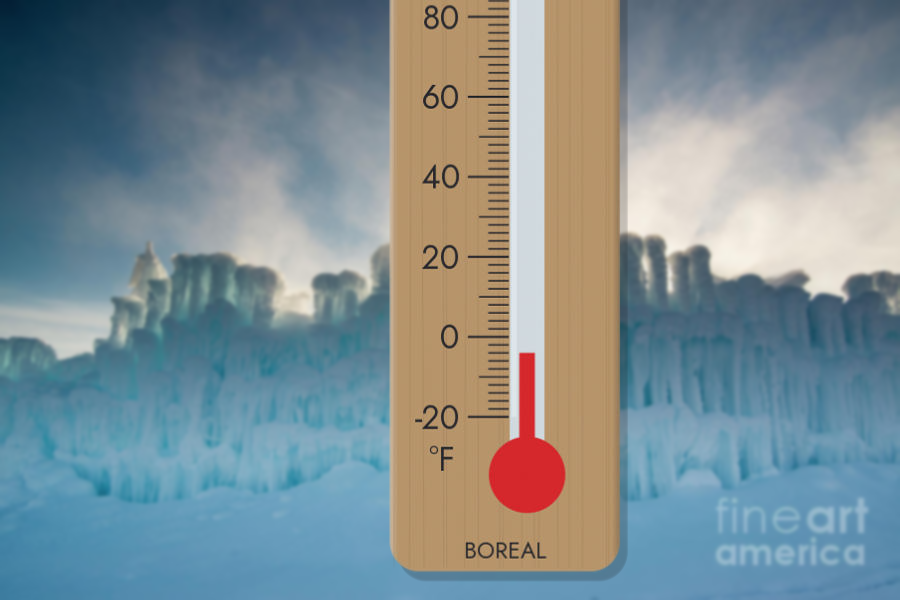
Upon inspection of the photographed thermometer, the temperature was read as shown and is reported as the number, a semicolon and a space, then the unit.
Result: -4; °F
